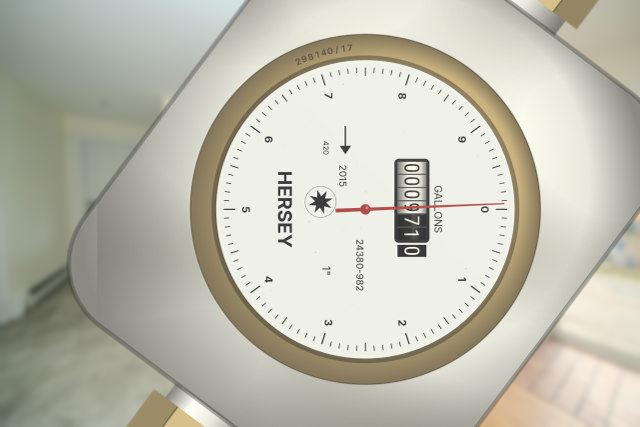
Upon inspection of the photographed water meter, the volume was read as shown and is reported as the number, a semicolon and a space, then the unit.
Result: 9709.9; gal
